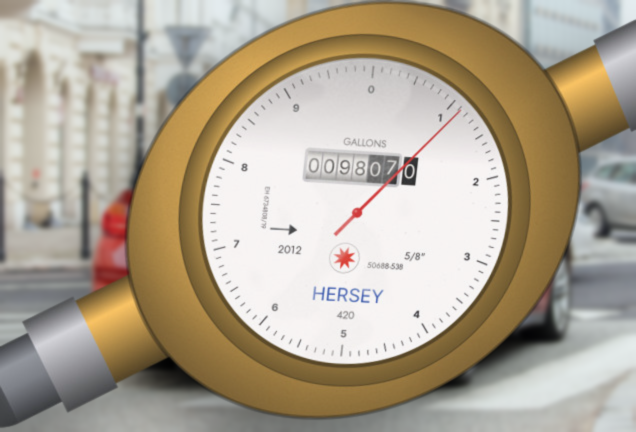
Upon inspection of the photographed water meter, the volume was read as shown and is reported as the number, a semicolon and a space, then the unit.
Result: 98071.1; gal
